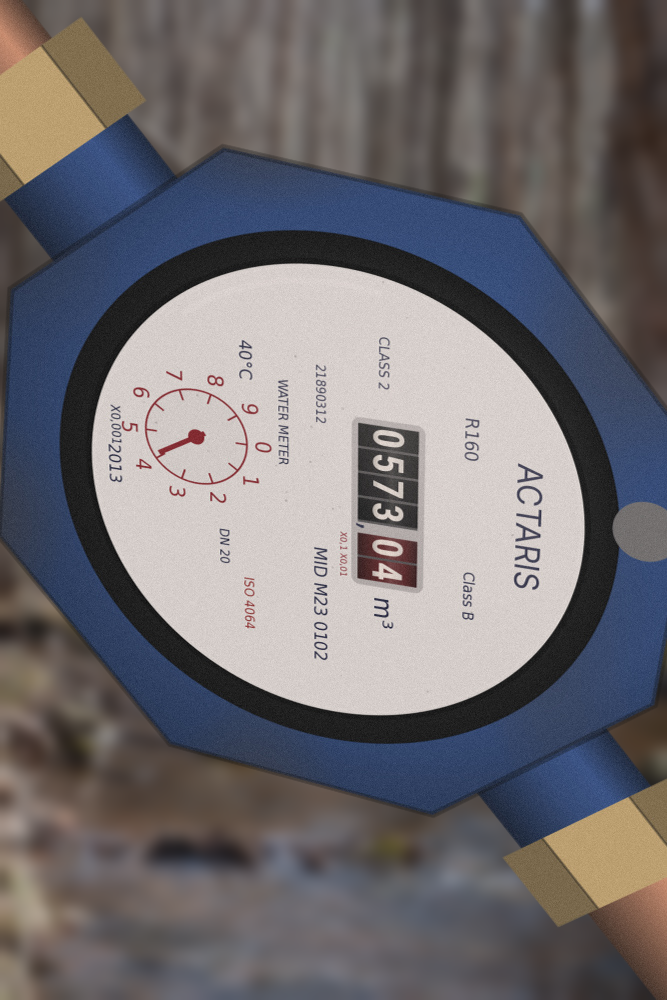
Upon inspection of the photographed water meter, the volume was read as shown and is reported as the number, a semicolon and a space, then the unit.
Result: 573.044; m³
